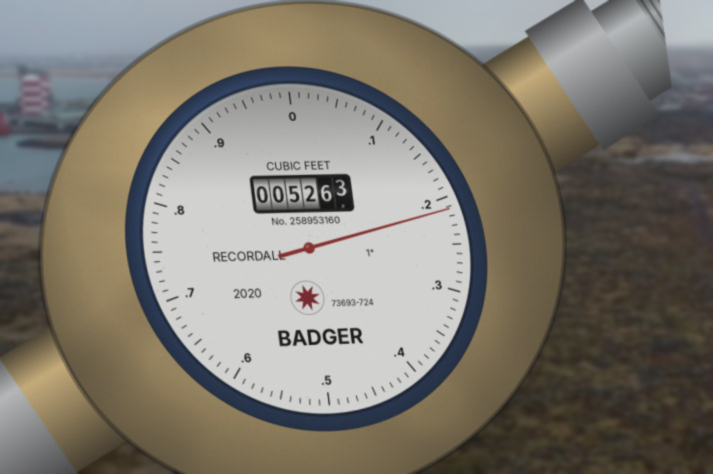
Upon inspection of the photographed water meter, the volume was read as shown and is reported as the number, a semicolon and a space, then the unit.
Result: 5263.21; ft³
